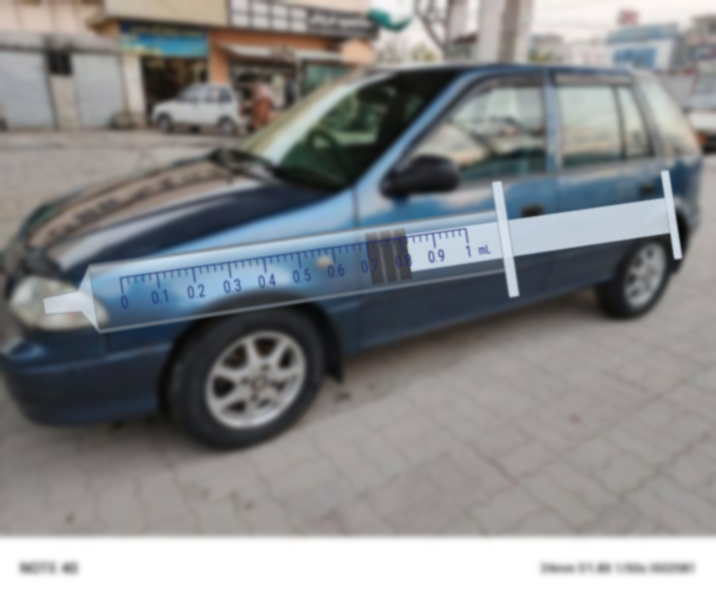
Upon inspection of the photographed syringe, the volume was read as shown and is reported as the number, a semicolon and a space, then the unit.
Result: 0.7; mL
